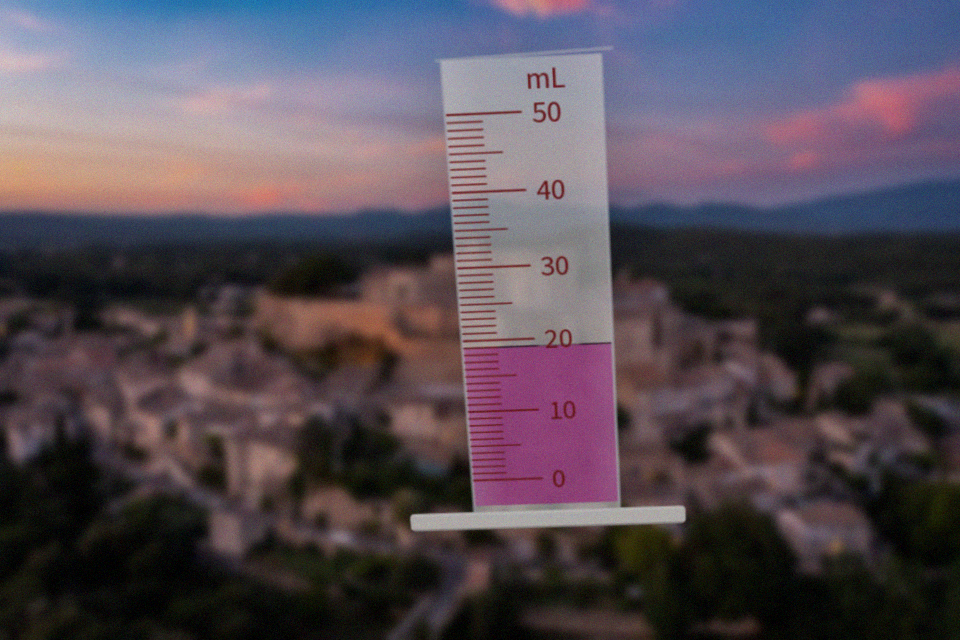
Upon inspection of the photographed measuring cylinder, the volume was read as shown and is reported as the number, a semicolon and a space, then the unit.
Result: 19; mL
